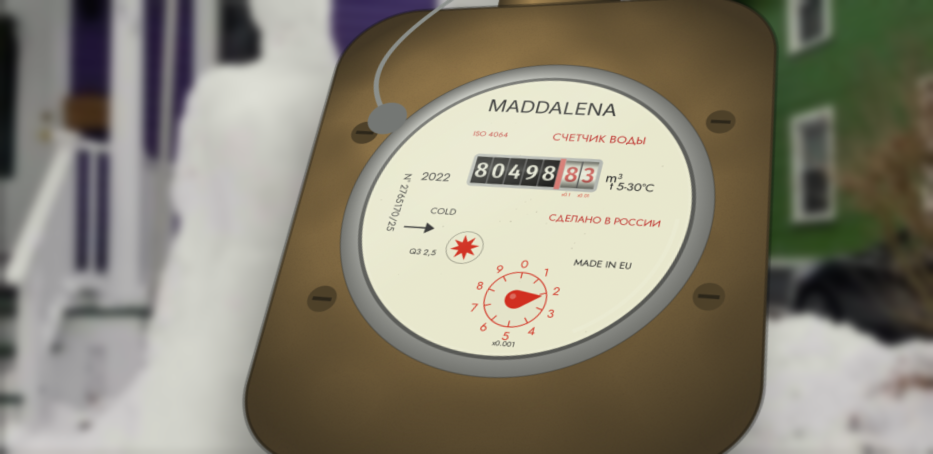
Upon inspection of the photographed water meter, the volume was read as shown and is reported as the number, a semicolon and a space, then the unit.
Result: 80498.832; m³
